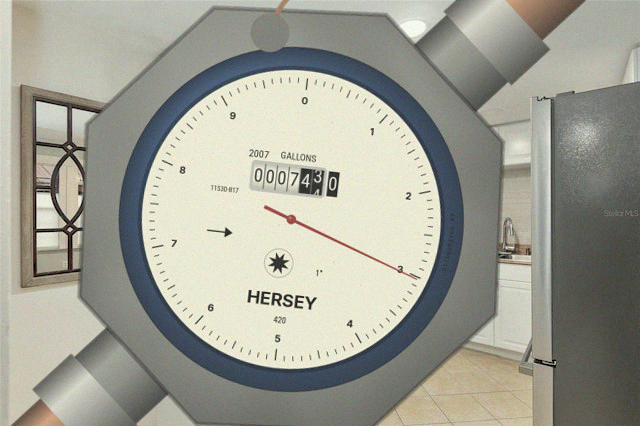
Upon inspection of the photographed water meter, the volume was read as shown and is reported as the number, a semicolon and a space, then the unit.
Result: 7433.0; gal
